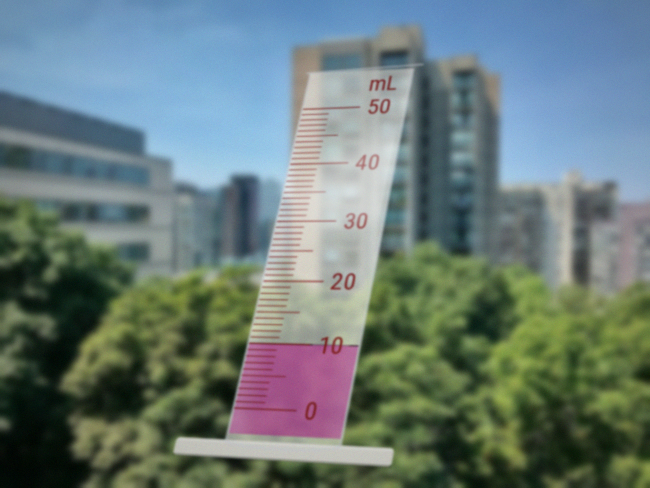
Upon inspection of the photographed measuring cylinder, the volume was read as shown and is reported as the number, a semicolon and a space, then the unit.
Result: 10; mL
